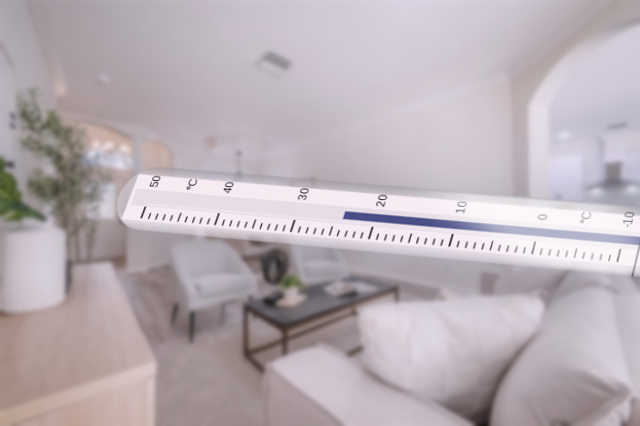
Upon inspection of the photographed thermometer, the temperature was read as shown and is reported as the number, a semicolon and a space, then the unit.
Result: 24; °C
